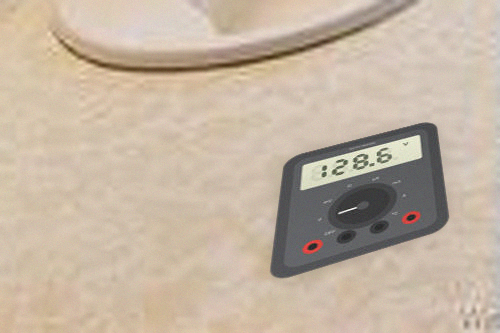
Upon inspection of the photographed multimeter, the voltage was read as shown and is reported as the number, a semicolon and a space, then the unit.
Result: 128.6; V
